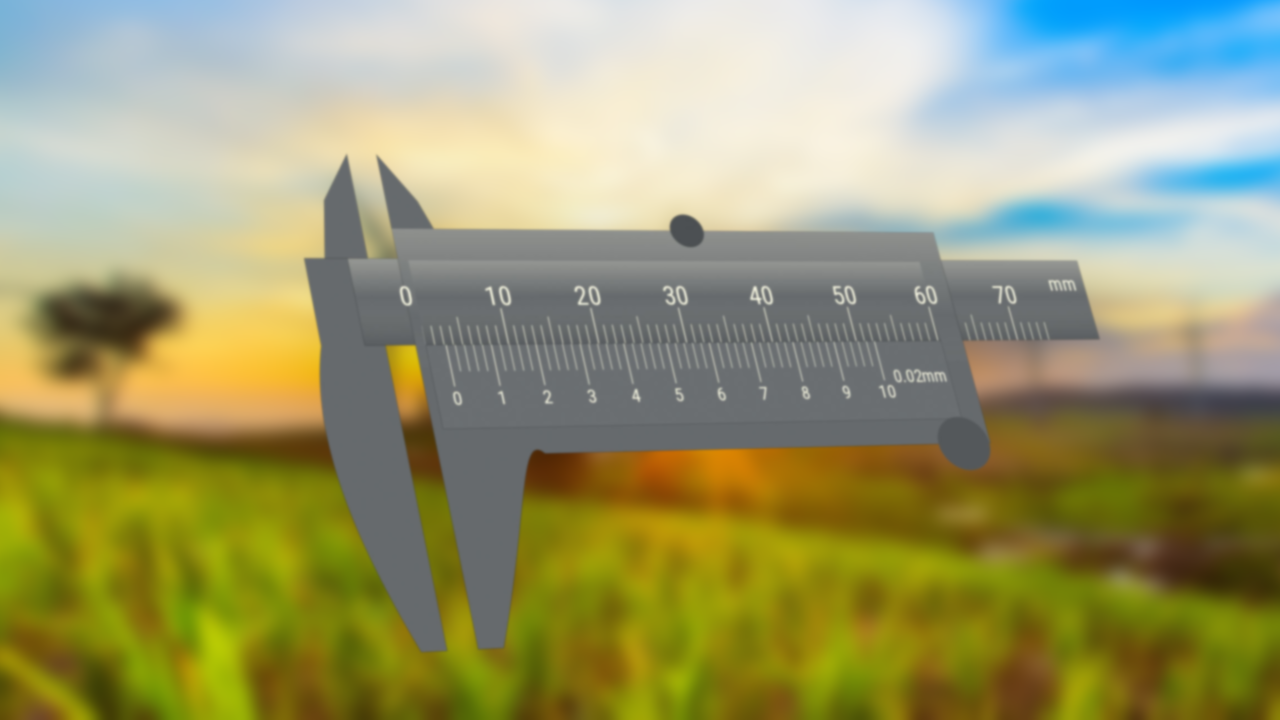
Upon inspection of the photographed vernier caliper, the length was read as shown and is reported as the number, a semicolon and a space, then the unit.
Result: 3.2; mm
